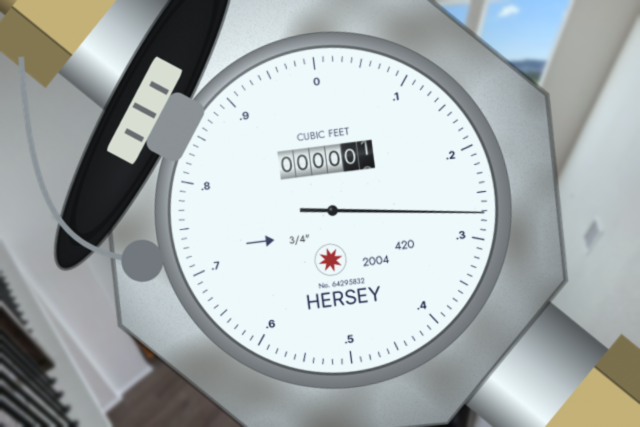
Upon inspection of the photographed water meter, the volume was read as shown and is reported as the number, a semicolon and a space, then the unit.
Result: 1.27; ft³
